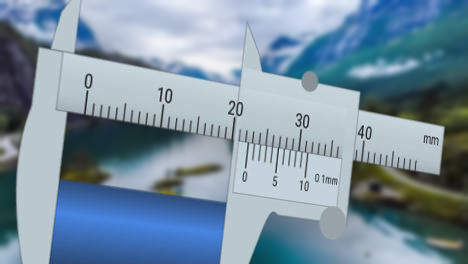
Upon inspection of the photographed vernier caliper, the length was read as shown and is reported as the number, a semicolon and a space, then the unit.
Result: 22.4; mm
